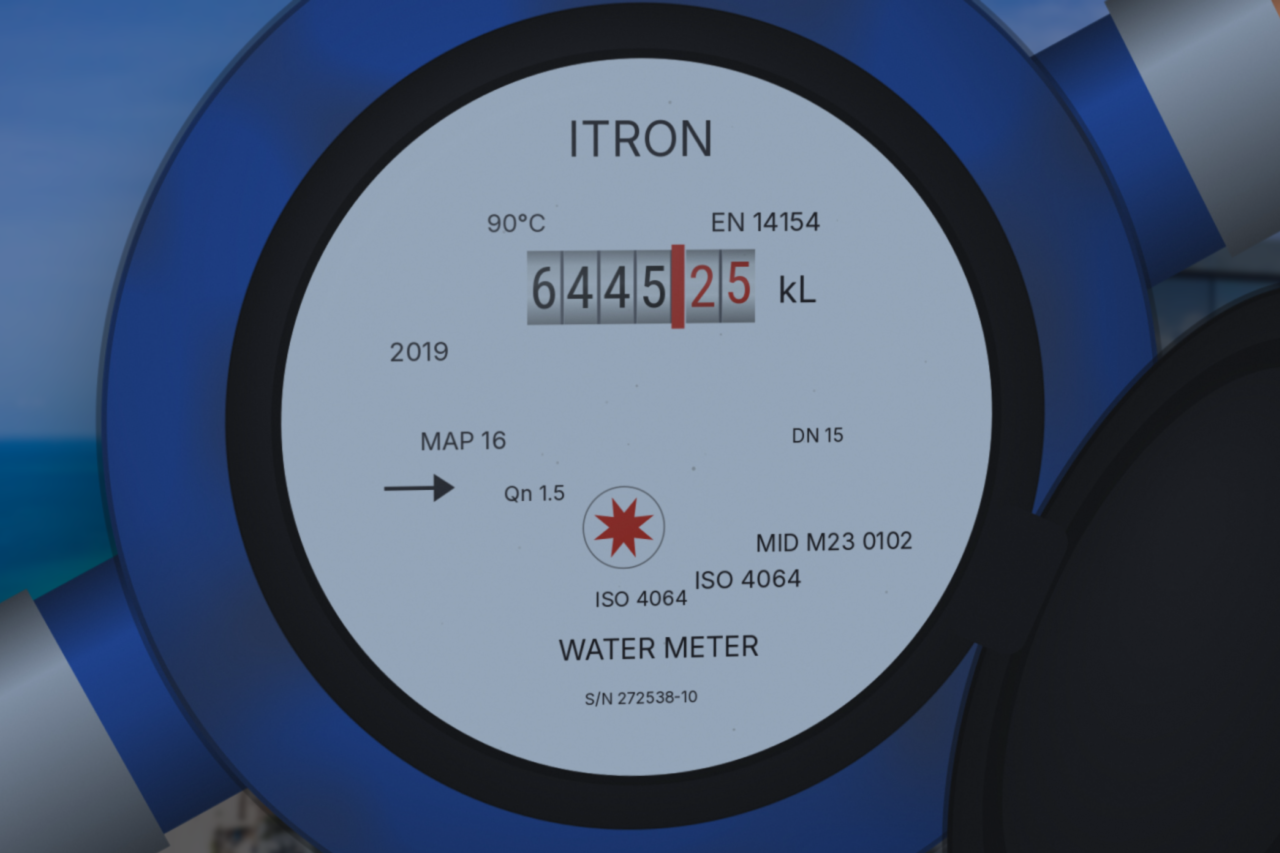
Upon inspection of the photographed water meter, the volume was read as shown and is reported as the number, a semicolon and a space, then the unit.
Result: 6445.25; kL
